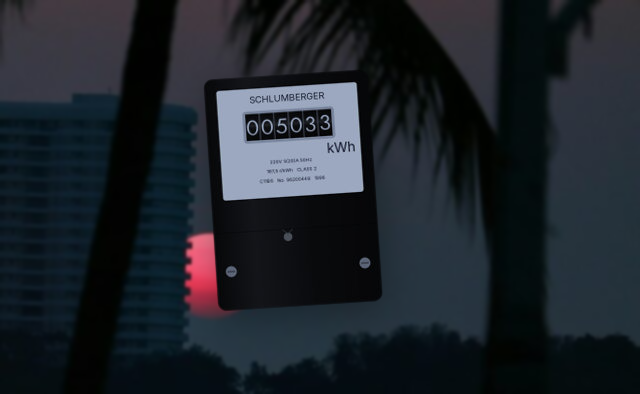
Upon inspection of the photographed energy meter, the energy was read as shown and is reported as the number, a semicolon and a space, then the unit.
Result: 5033; kWh
